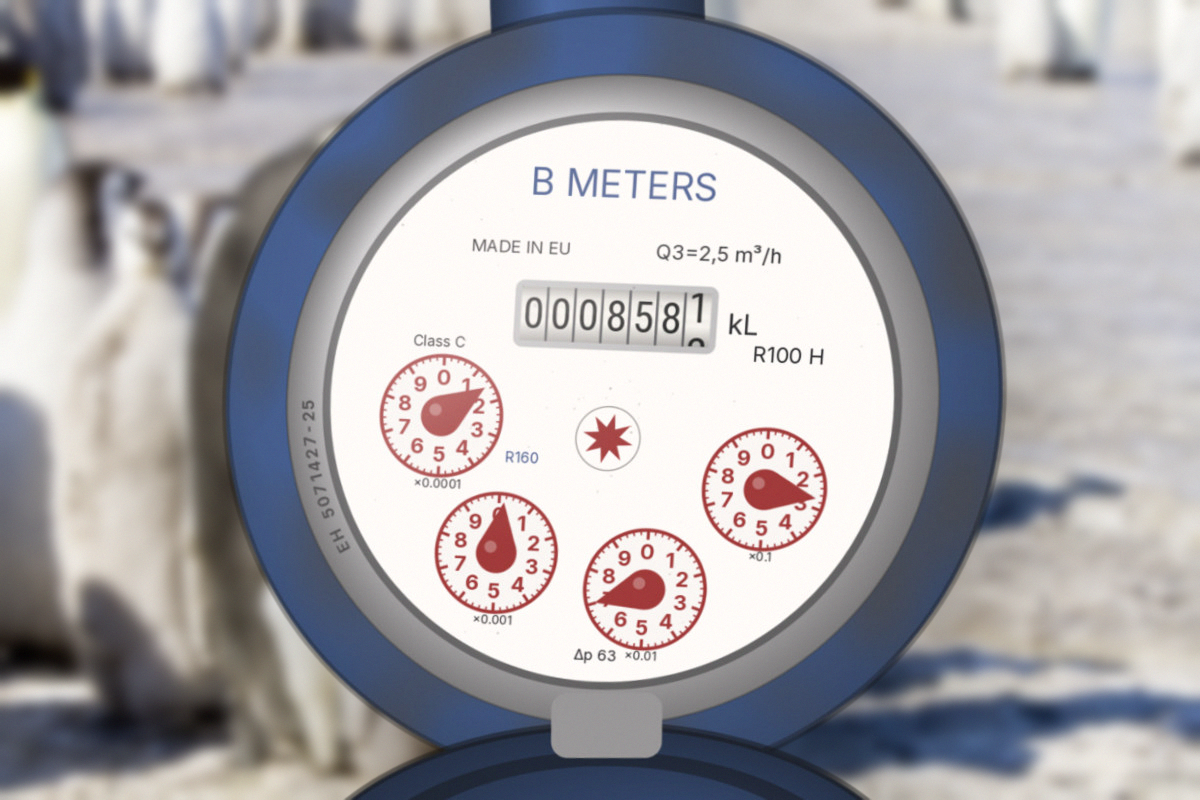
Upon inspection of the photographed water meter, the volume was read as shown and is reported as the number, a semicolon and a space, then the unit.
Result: 8581.2701; kL
